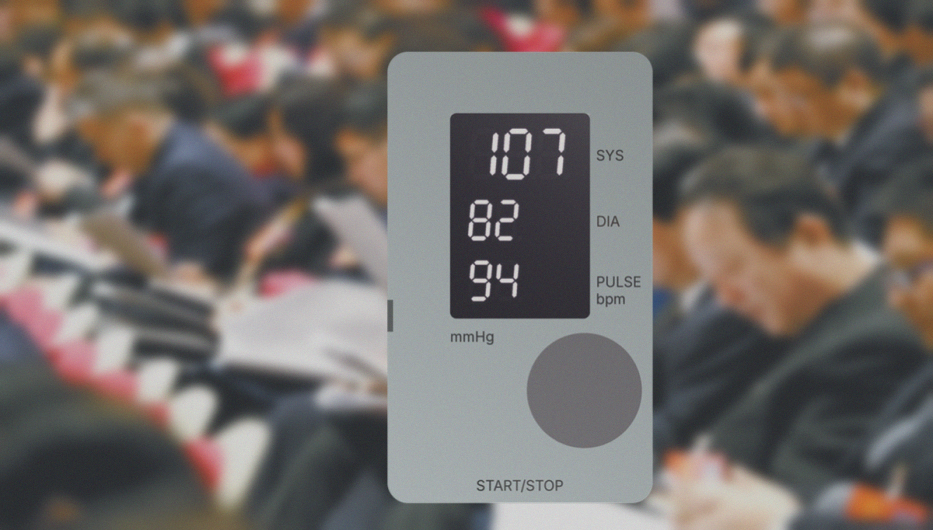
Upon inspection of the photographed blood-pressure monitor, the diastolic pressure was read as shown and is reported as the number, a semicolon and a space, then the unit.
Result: 82; mmHg
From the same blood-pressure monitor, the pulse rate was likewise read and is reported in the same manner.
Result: 94; bpm
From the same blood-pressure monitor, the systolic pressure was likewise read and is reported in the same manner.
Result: 107; mmHg
